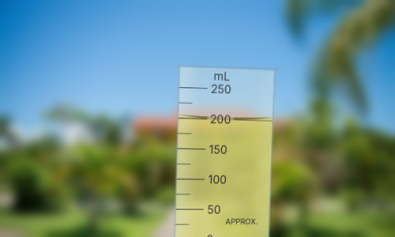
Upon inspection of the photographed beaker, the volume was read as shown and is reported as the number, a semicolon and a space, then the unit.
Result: 200; mL
